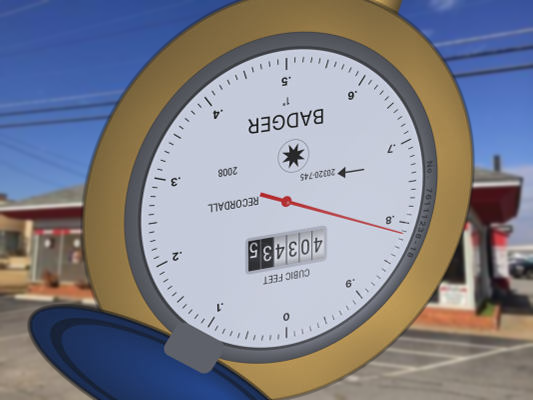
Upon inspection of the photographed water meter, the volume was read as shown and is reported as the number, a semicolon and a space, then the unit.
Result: 403434.81; ft³
